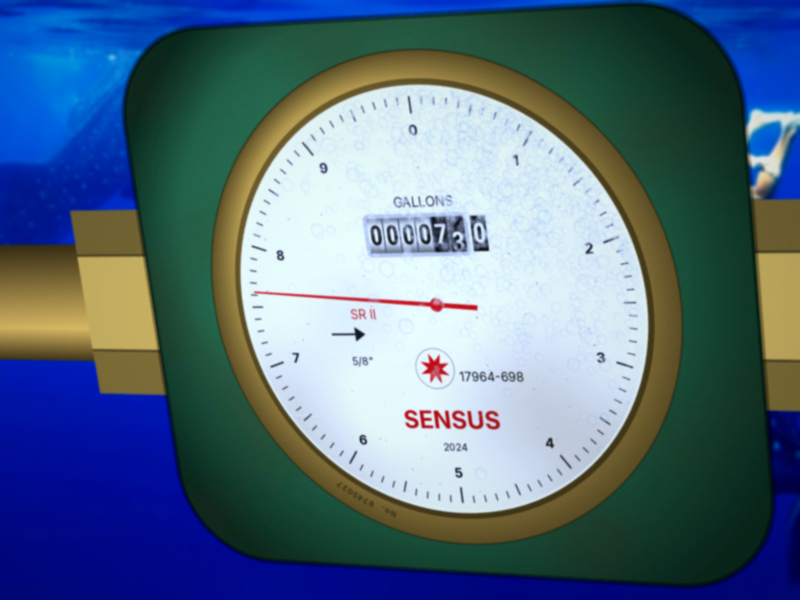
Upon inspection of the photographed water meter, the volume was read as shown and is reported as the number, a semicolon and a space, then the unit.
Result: 727.6; gal
